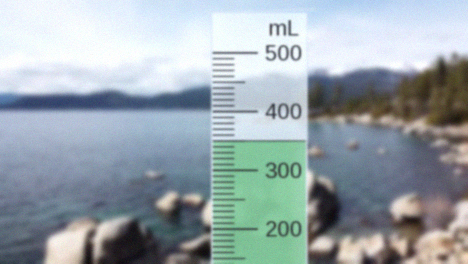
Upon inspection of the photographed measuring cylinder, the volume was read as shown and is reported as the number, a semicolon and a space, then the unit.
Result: 350; mL
